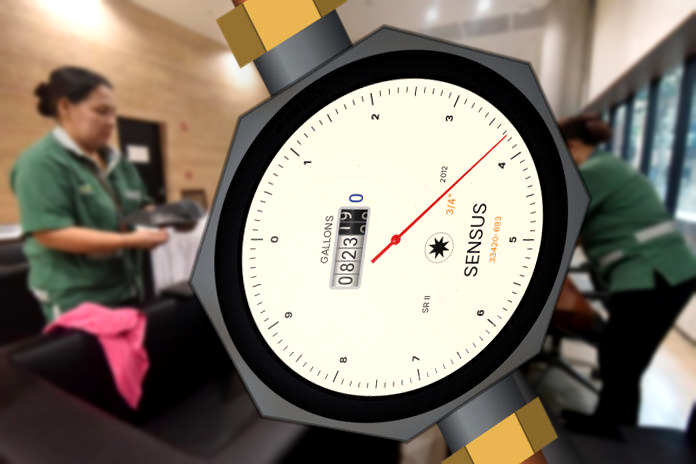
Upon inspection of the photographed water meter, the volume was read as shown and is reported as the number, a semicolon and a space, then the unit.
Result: 823193.7; gal
